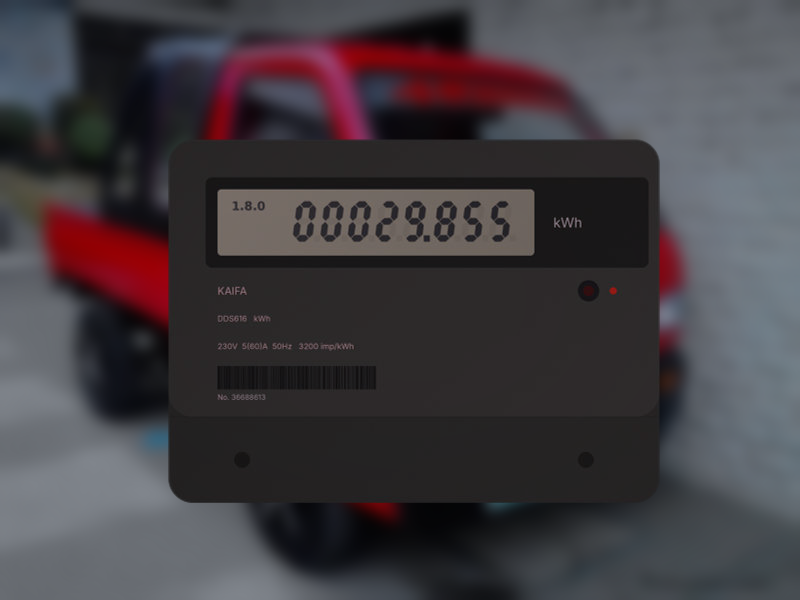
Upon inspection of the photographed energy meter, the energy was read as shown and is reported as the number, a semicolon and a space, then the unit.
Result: 29.855; kWh
